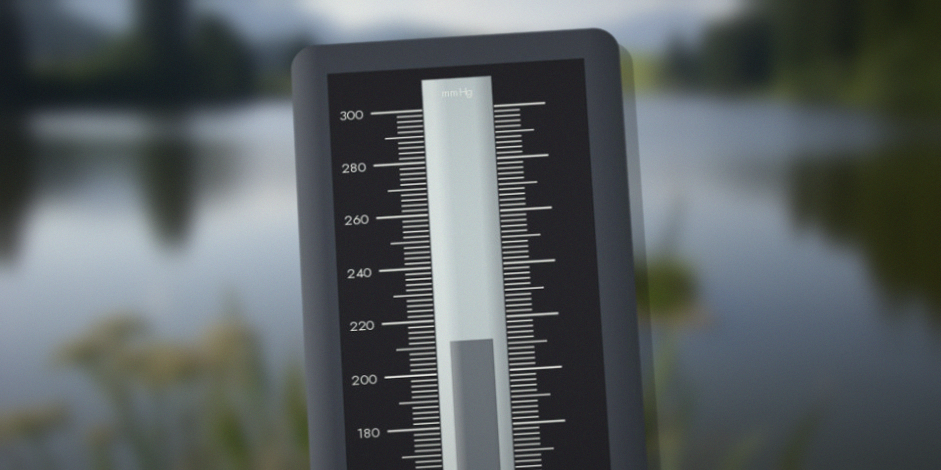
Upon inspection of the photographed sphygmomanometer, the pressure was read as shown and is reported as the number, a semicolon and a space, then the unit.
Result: 212; mmHg
